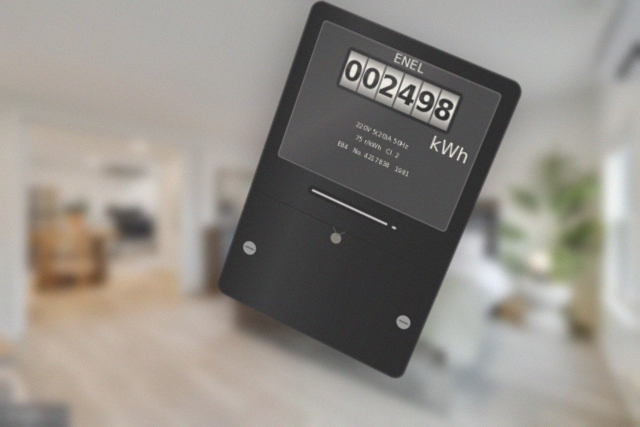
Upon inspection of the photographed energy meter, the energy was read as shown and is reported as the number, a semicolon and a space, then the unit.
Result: 2498; kWh
